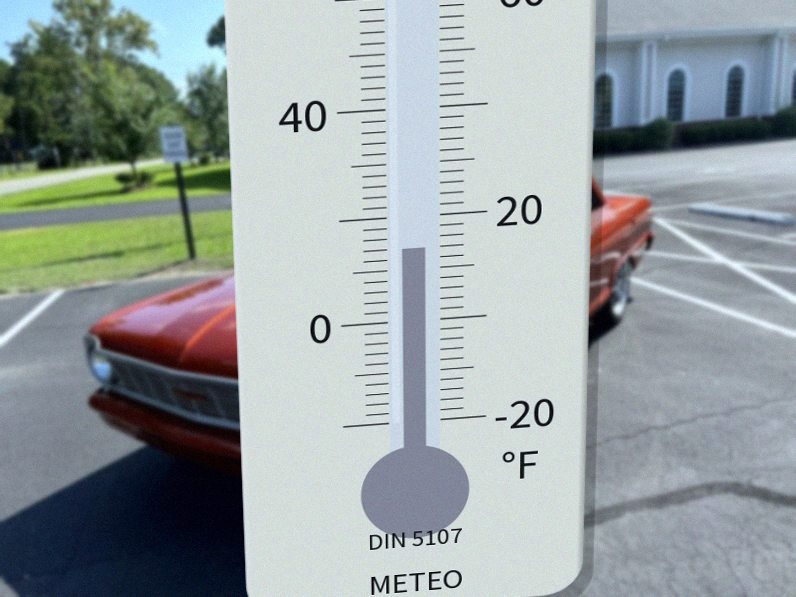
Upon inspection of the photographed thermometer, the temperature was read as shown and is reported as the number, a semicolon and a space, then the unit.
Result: 14; °F
